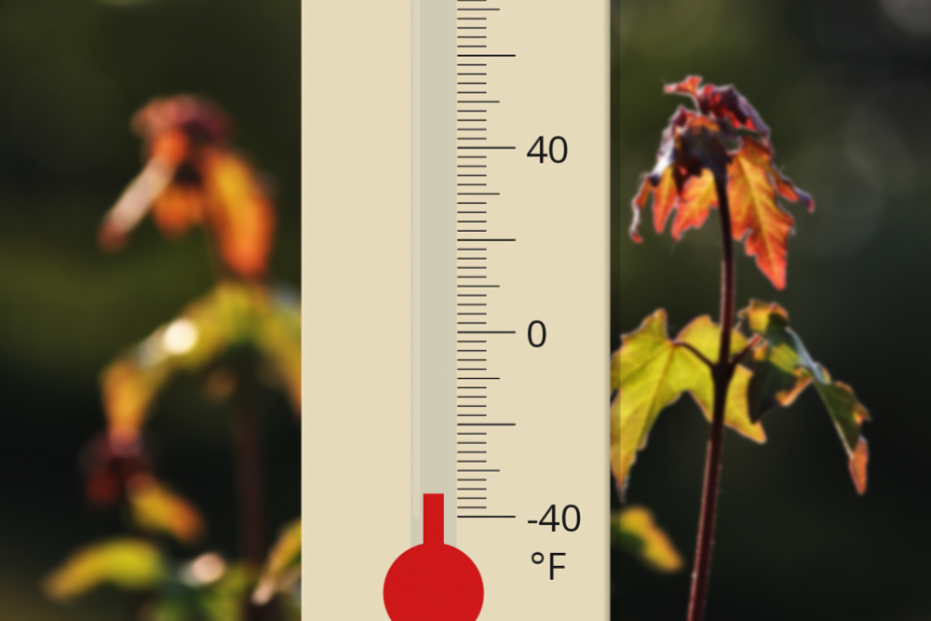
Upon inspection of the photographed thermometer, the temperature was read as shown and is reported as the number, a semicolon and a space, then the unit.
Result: -35; °F
